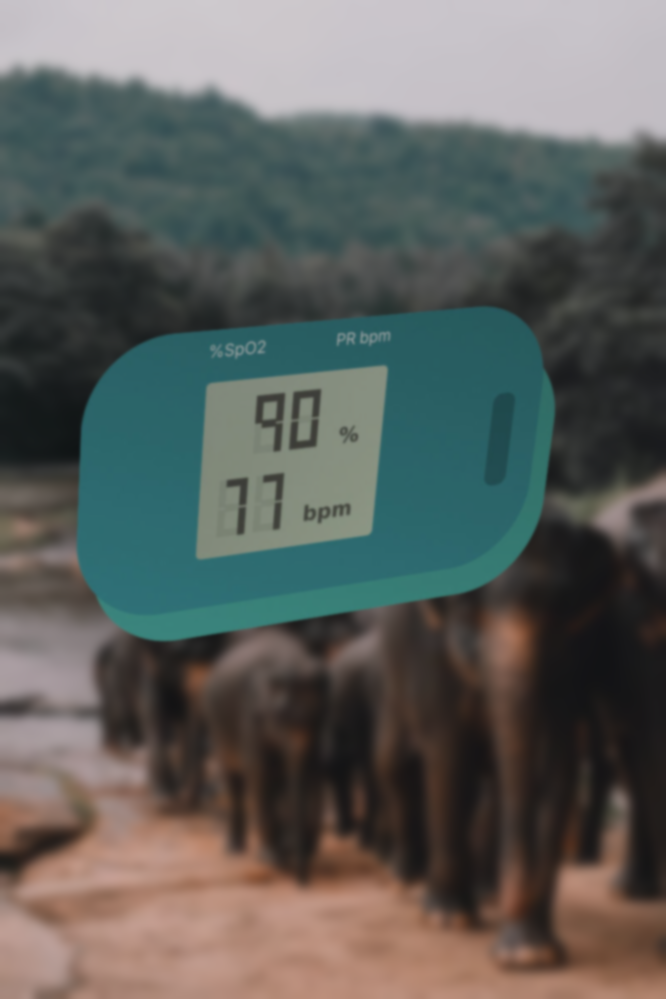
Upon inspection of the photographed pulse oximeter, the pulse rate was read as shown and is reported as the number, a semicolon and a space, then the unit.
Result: 77; bpm
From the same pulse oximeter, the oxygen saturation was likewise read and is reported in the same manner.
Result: 90; %
